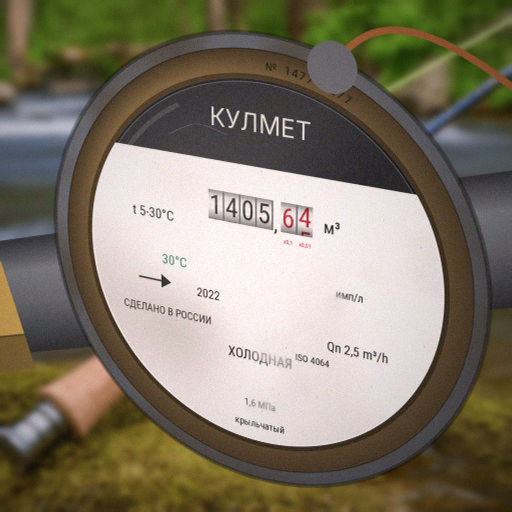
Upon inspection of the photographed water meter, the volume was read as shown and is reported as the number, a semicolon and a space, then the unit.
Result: 1405.64; m³
